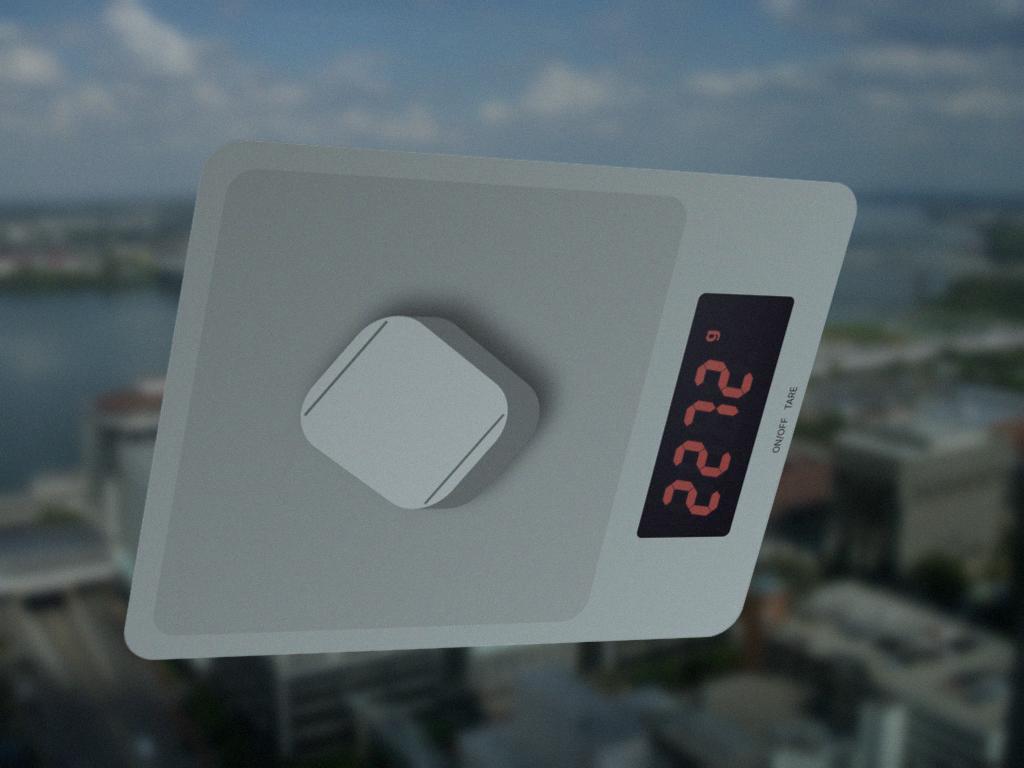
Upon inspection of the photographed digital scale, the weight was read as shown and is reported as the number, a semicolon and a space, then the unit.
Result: 2272; g
